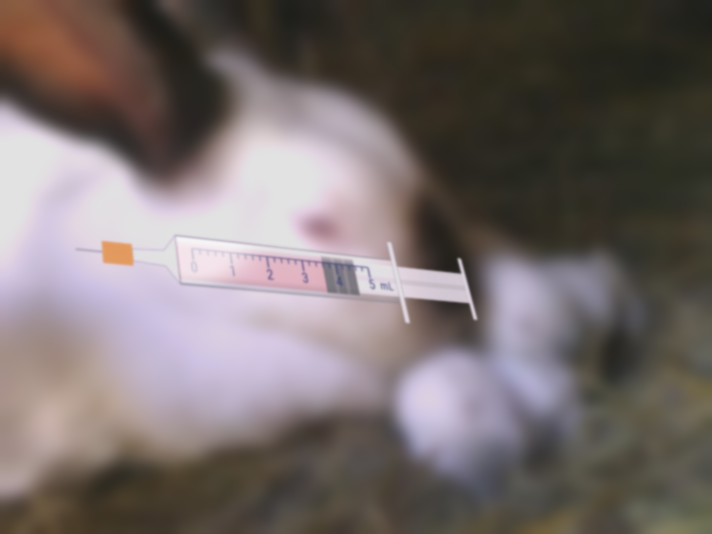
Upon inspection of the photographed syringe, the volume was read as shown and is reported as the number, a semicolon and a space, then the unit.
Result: 3.6; mL
